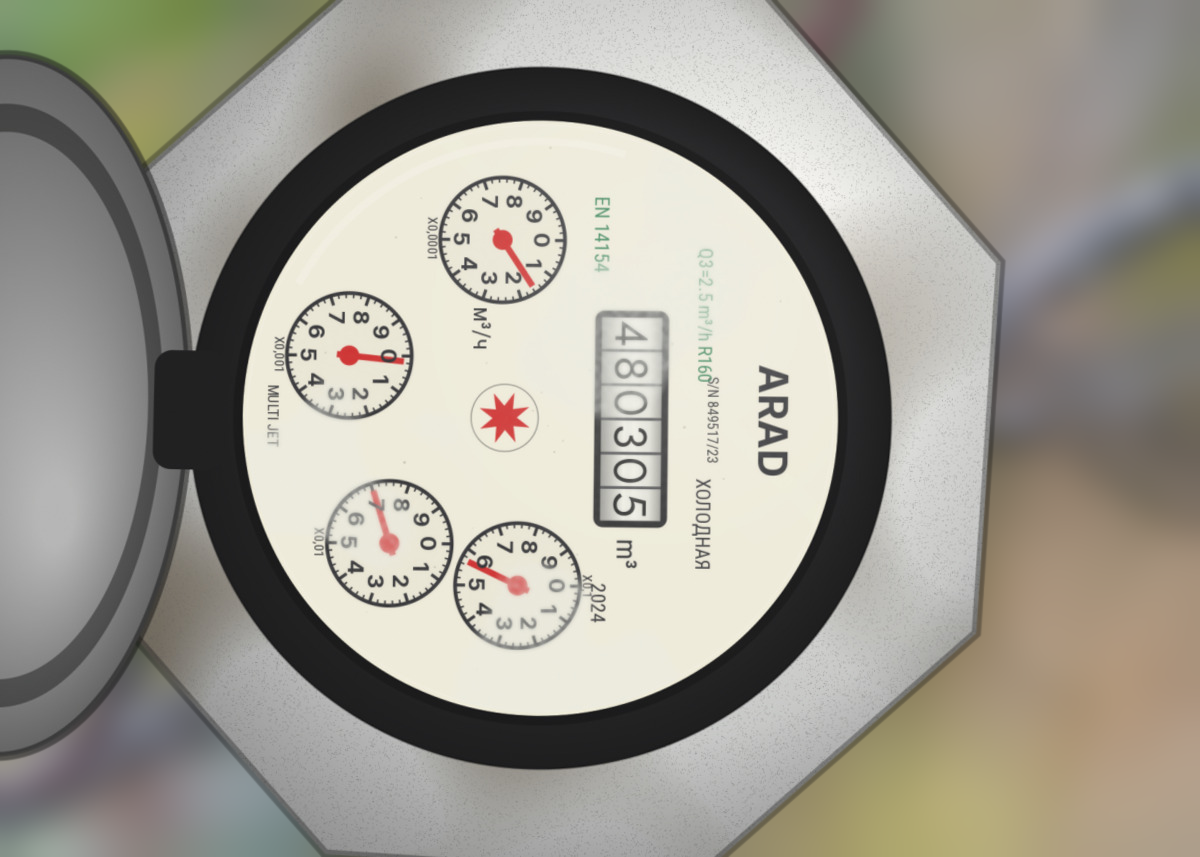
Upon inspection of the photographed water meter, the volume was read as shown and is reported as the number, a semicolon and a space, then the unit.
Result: 480305.5701; m³
